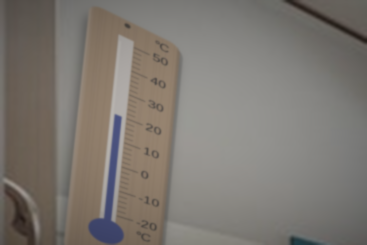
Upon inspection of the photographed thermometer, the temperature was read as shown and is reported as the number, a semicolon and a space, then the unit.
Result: 20; °C
